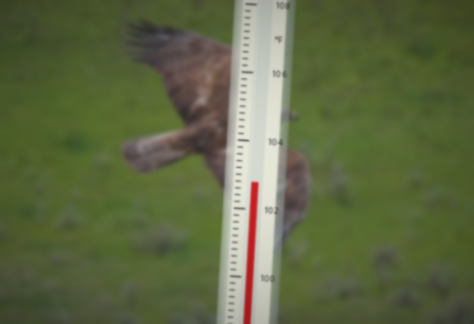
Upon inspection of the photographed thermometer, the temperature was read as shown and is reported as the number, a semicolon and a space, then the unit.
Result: 102.8; °F
